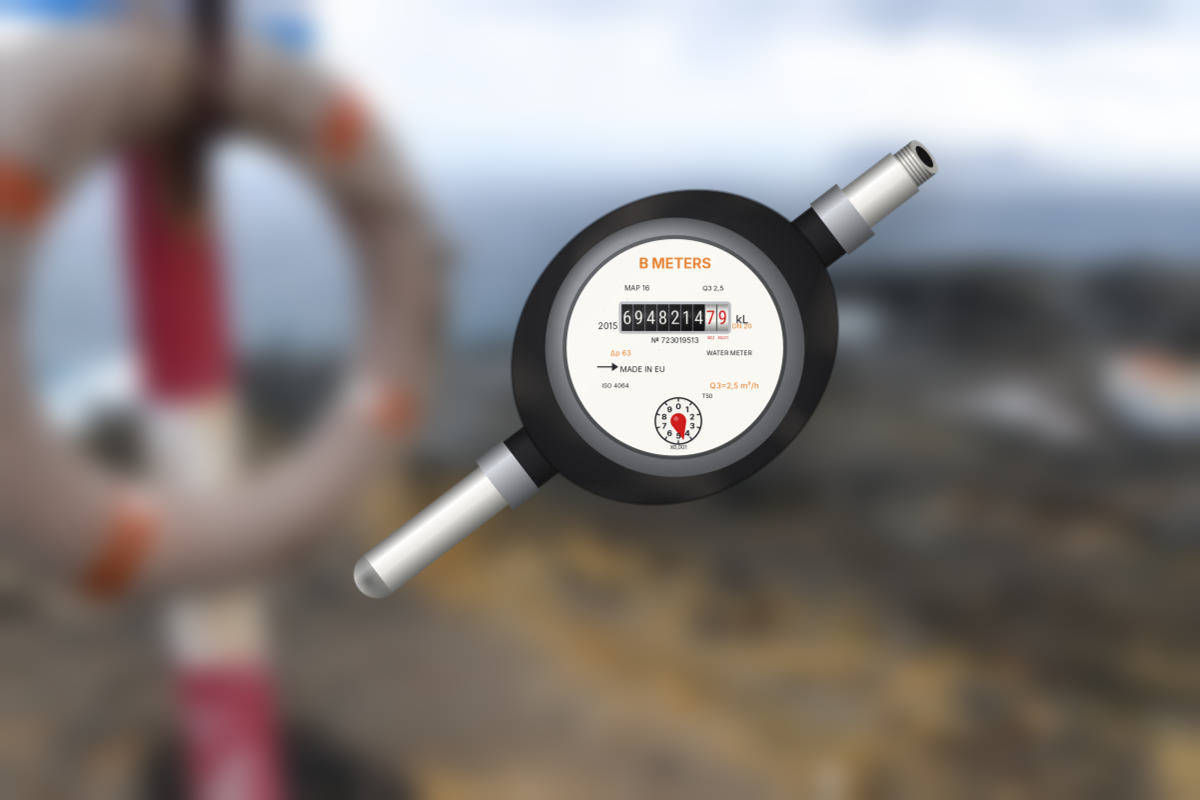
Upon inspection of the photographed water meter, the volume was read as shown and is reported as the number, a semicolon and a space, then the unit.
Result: 6948214.794; kL
